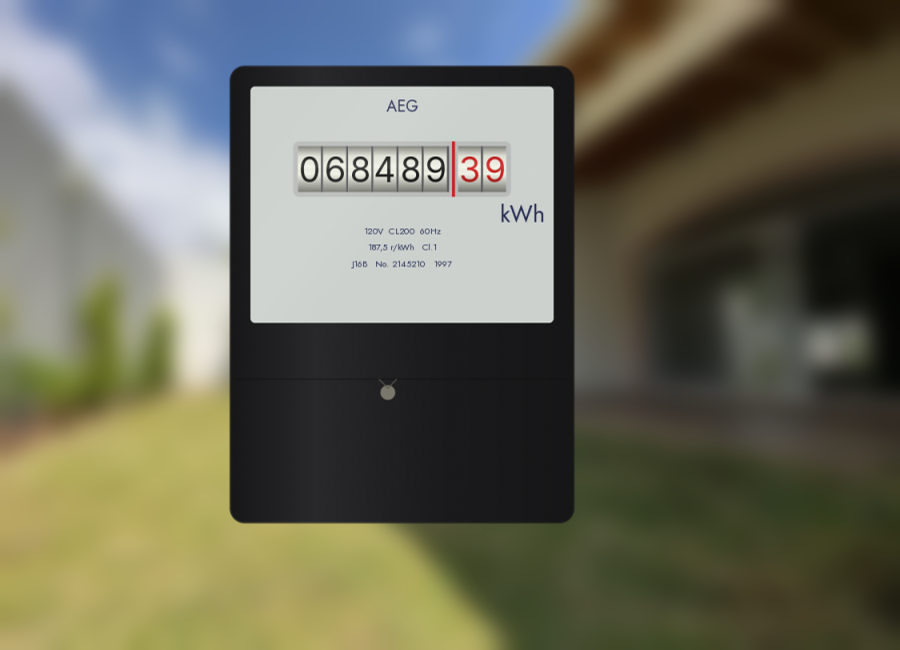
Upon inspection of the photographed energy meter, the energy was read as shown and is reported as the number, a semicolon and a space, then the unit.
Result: 68489.39; kWh
